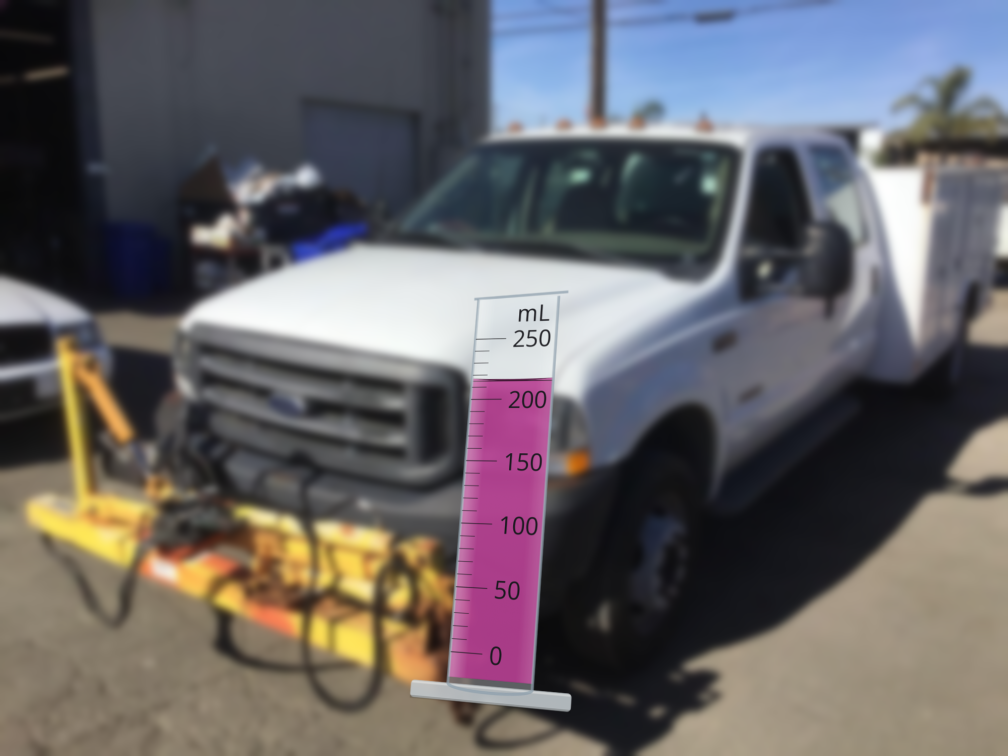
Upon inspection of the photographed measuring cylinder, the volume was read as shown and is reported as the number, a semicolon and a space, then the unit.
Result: 215; mL
